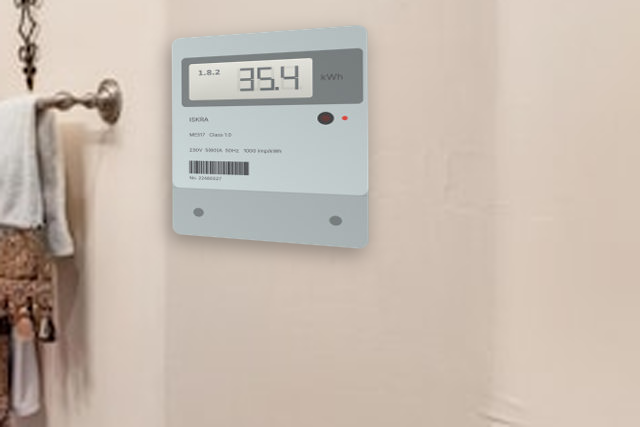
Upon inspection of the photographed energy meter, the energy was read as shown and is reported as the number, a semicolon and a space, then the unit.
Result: 35.4; kWh
